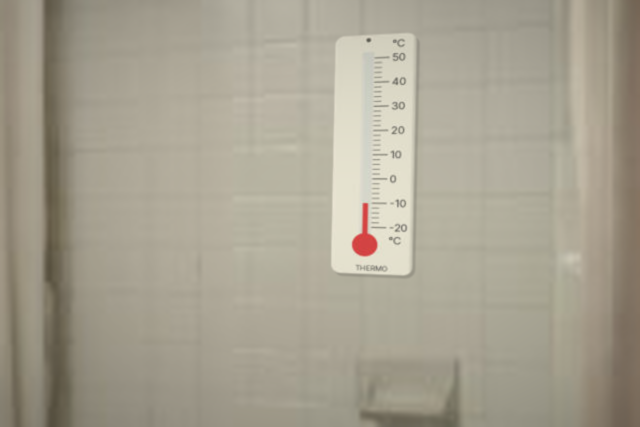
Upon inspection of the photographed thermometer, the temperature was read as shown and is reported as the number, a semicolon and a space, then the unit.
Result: -10; °C
